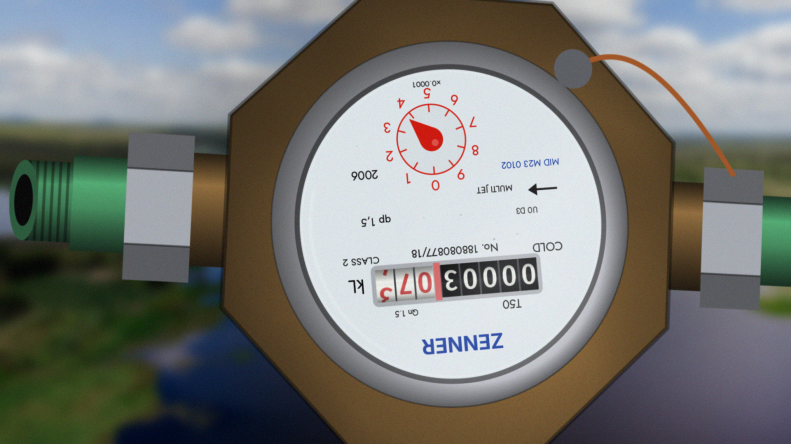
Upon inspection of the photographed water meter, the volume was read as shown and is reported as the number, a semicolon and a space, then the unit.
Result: 3.0733; kL
